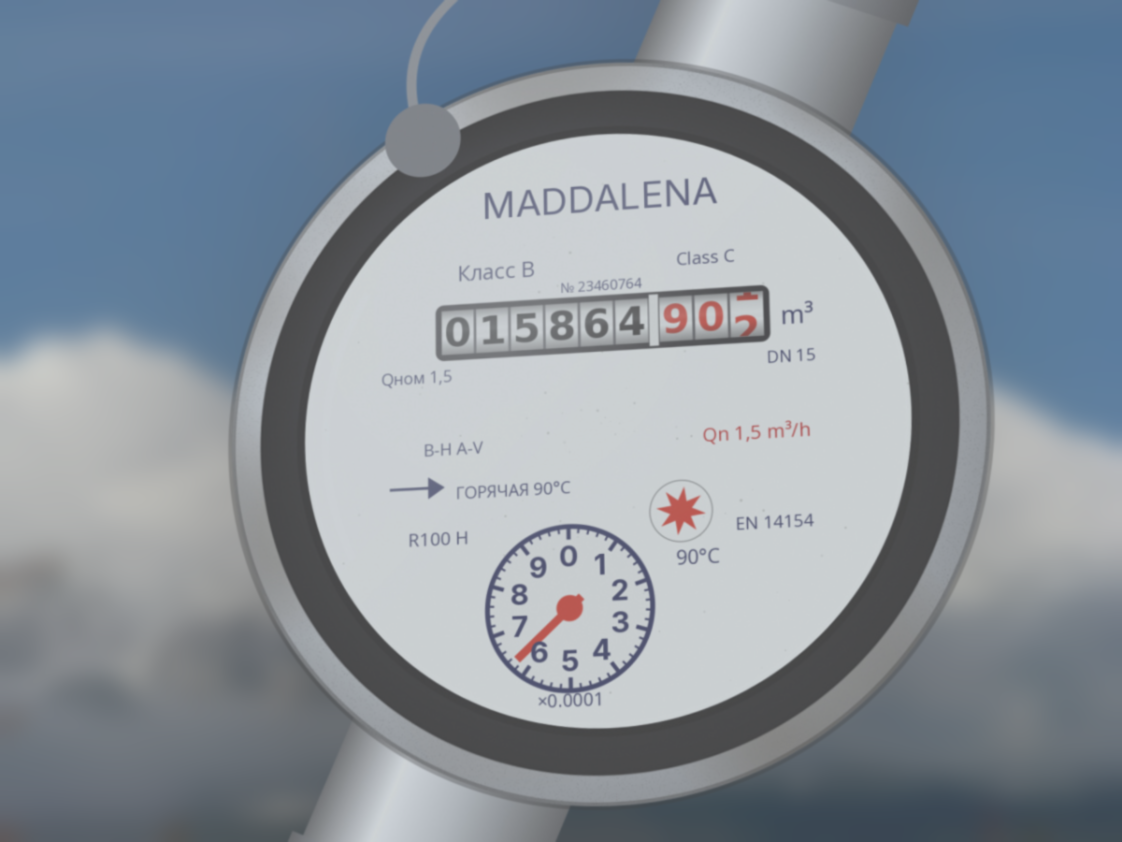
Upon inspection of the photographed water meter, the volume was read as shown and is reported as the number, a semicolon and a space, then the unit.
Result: 15864.9016; m³
